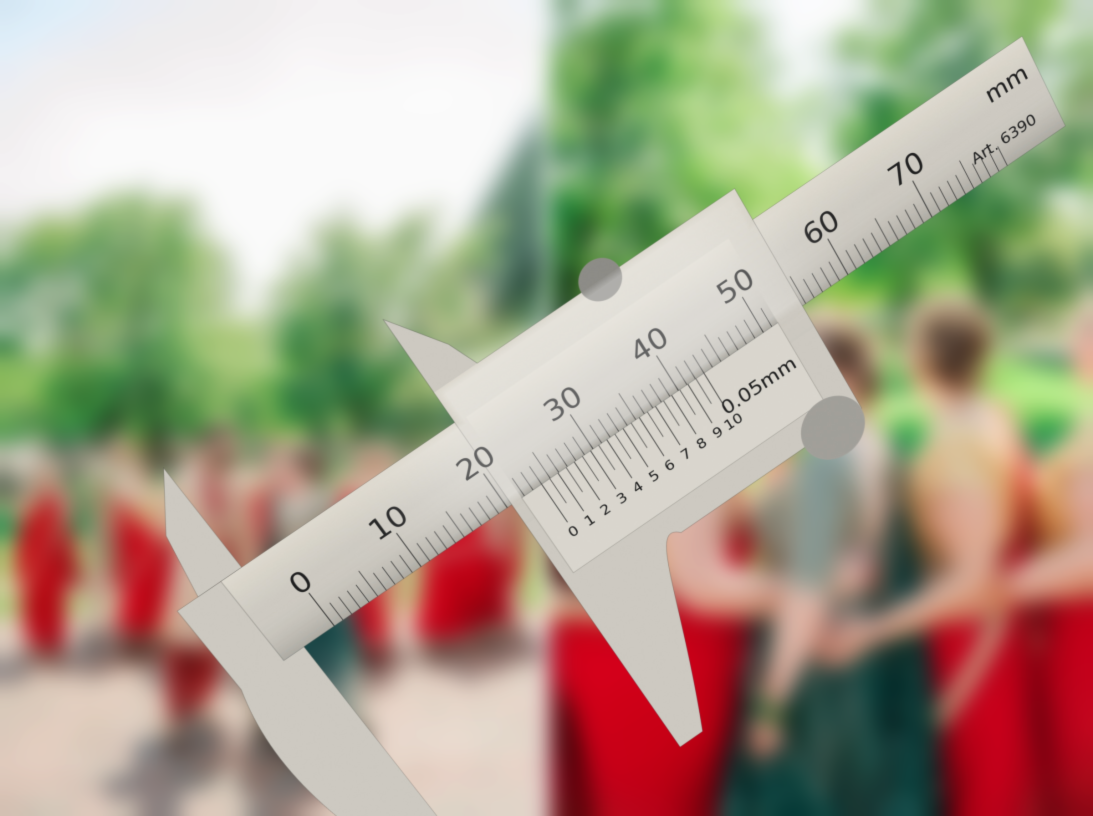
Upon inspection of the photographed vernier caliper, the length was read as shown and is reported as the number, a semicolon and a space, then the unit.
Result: 24.0; mm
